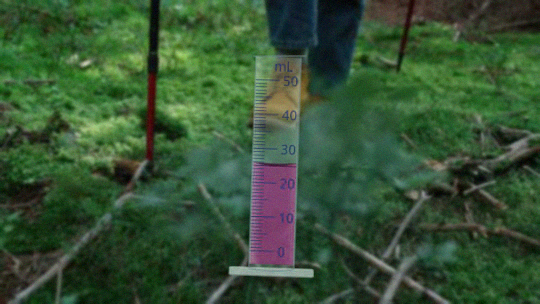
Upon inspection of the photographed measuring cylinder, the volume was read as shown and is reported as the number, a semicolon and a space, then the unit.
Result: 25; mL
